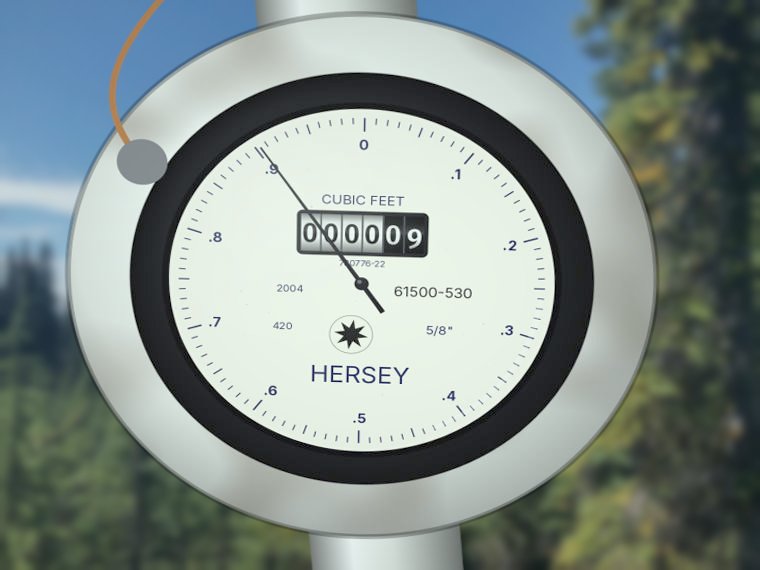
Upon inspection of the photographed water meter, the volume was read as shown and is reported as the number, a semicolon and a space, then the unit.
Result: 8.90; ft³
